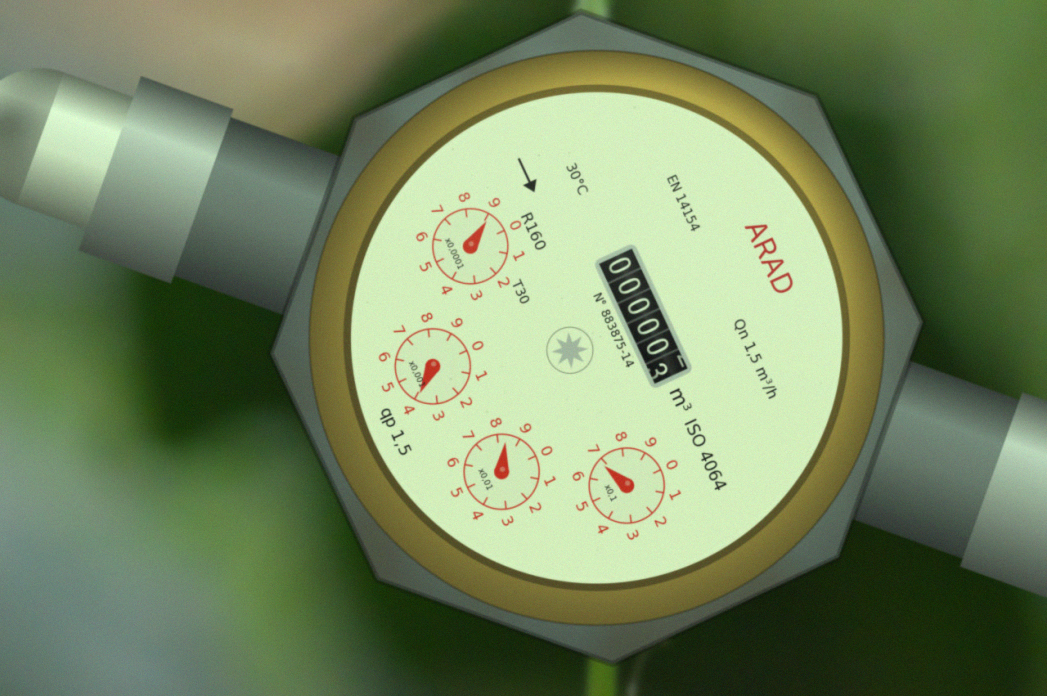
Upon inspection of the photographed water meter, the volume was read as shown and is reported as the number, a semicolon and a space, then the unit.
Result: 2.6839; m³
